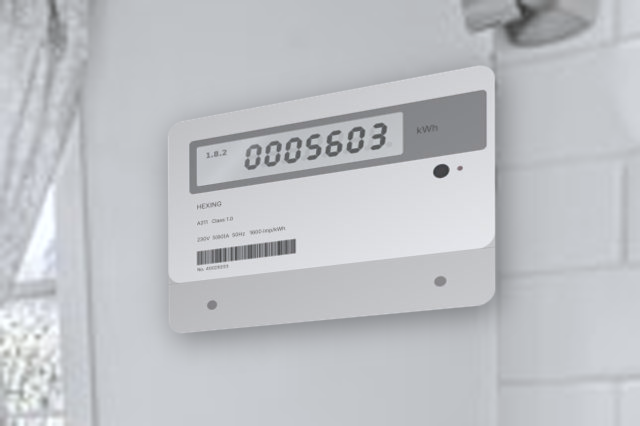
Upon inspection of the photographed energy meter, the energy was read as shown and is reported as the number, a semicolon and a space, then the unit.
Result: 5603; kWh
